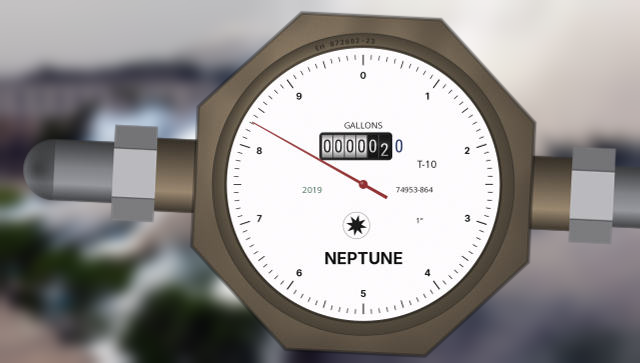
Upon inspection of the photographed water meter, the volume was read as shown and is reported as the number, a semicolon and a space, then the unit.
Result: 18.3; gal
